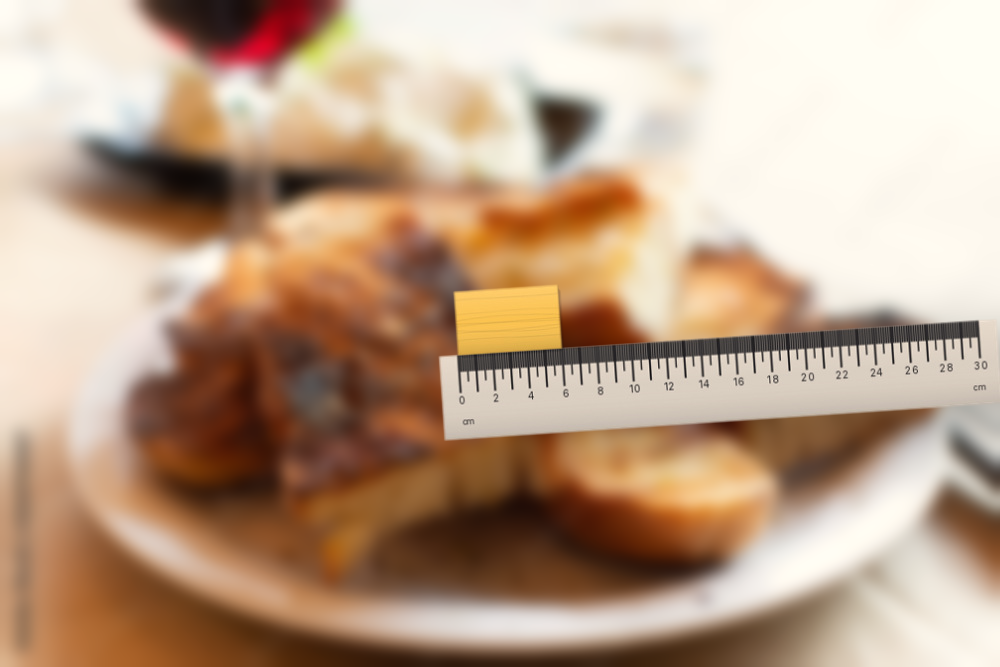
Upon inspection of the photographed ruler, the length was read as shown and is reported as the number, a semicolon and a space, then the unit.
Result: 6; cm
